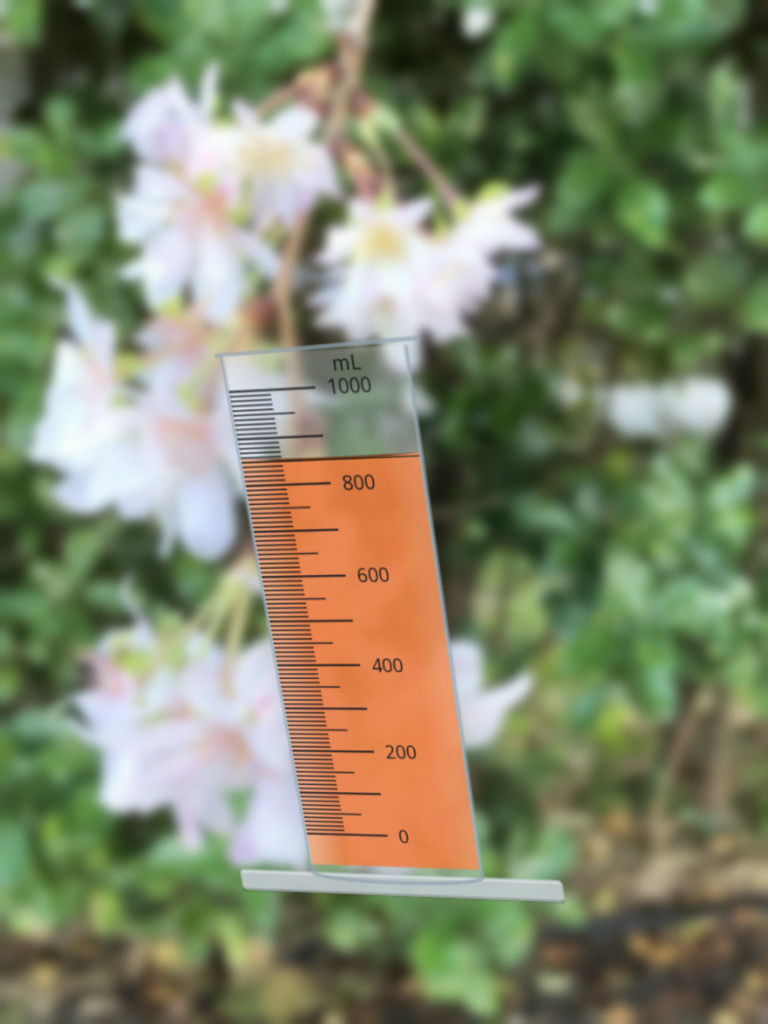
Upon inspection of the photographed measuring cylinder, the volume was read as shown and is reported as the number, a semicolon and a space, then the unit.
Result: 850; mL
